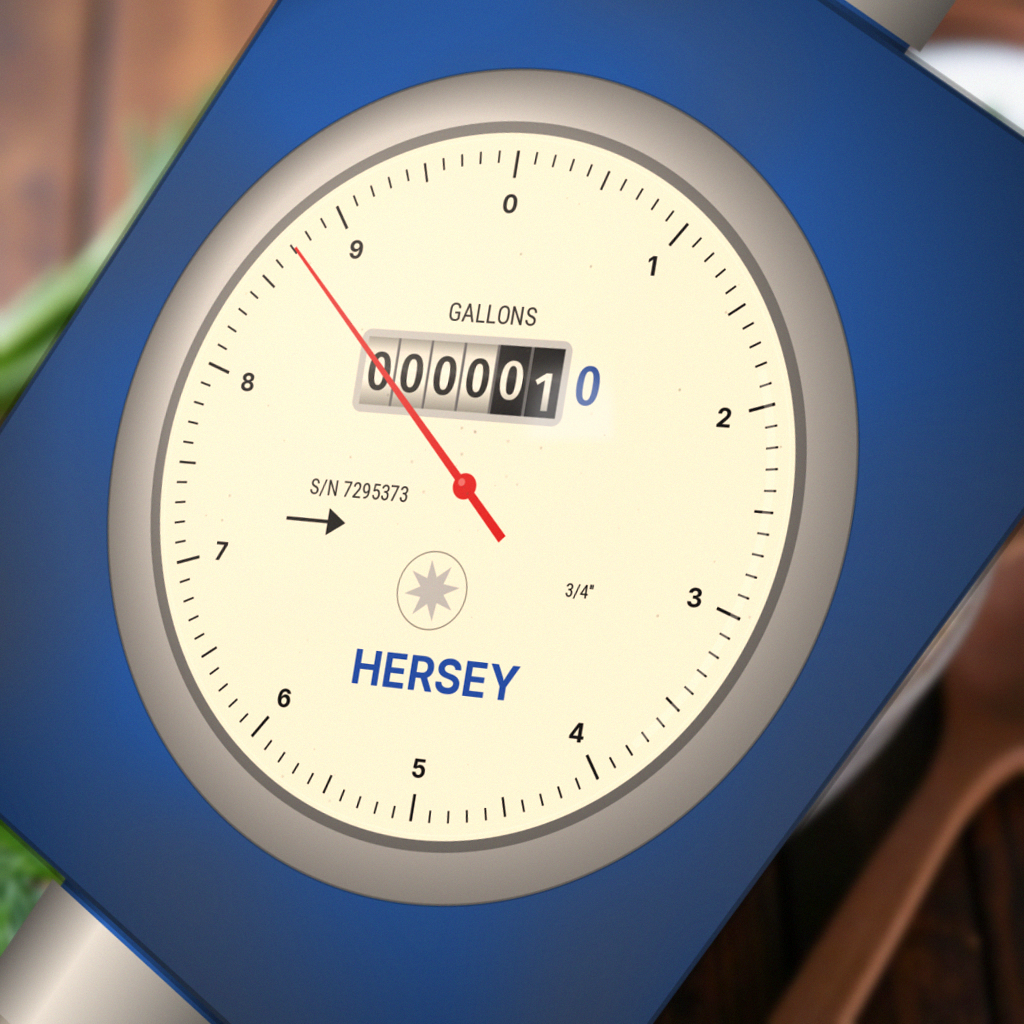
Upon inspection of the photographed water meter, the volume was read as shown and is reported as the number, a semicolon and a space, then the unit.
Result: 8.7; gal
